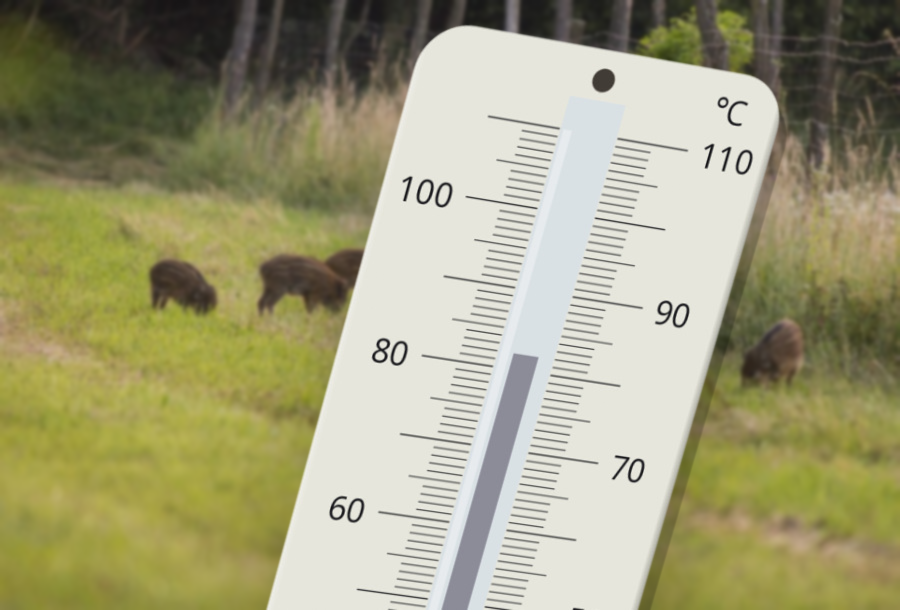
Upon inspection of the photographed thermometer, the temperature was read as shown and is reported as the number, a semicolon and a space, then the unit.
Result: 82; °C
